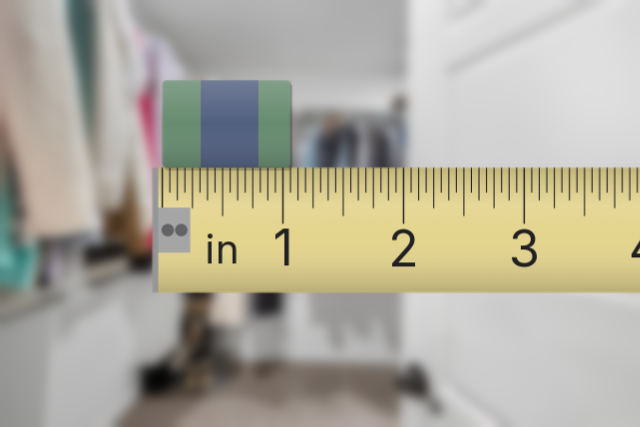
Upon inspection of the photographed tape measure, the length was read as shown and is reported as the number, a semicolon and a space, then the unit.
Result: 1.0625; in
